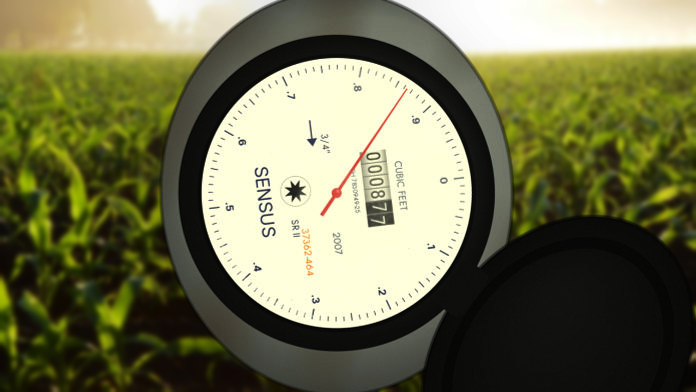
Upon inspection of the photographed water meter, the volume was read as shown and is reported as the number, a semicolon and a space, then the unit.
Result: 876.86; ft³
